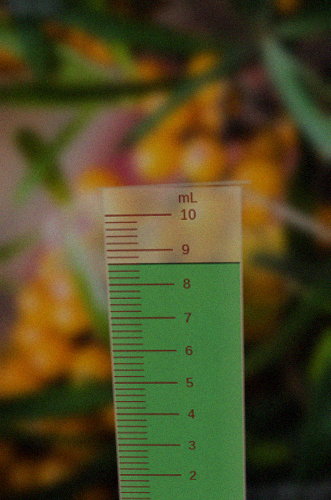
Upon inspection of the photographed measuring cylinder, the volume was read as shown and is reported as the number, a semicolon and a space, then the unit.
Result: 8.6; mL
